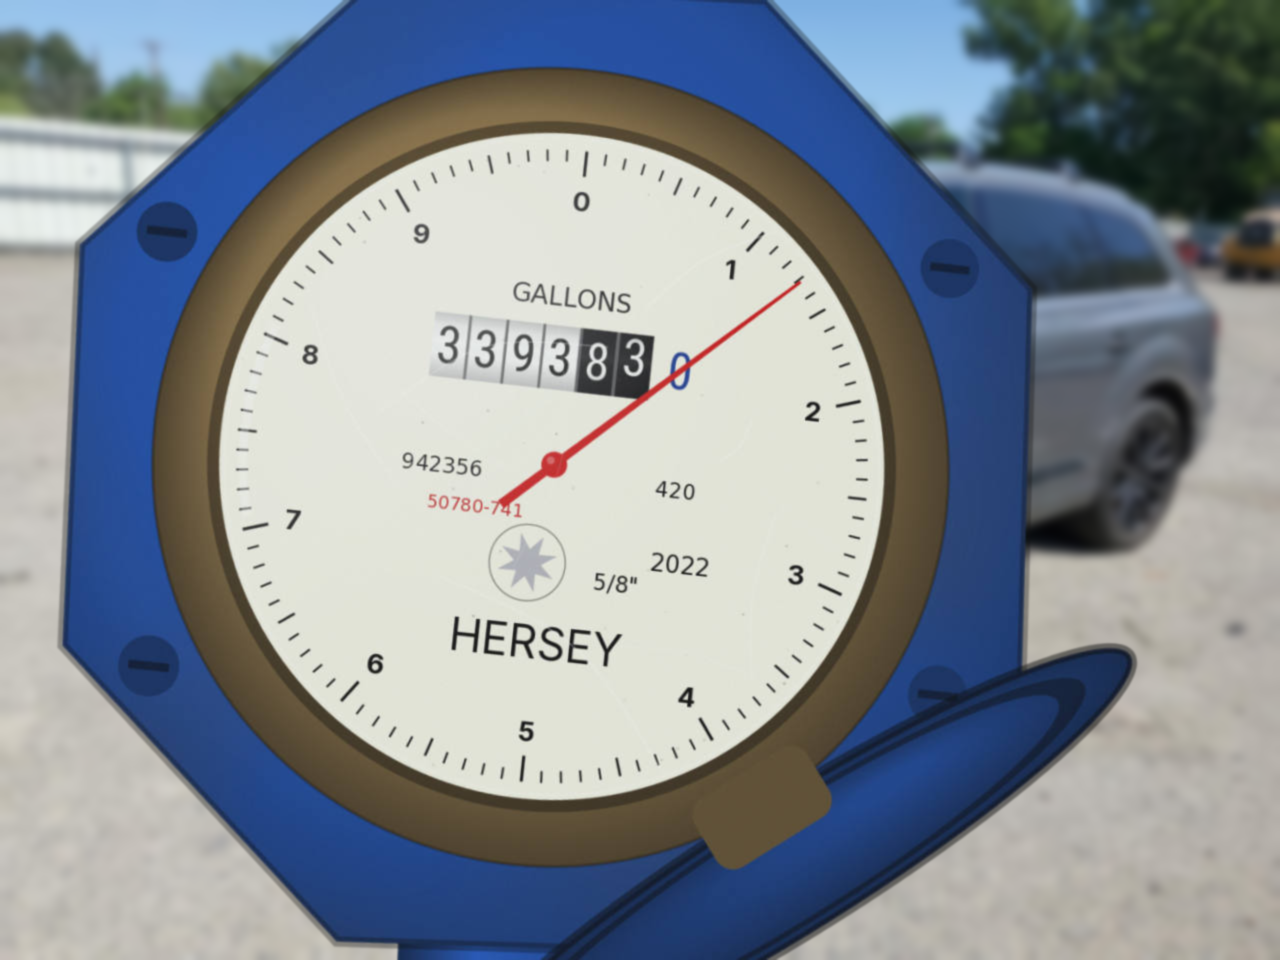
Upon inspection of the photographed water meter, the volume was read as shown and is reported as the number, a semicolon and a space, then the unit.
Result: 3393831.3; gal
